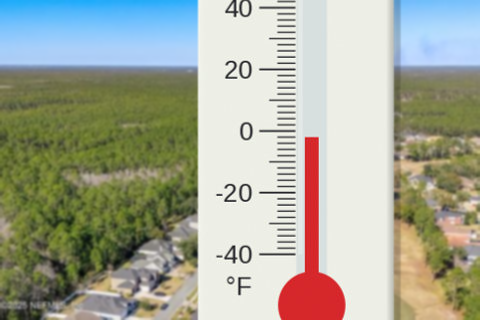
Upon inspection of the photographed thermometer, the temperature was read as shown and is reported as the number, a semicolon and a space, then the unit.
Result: -2; °F
